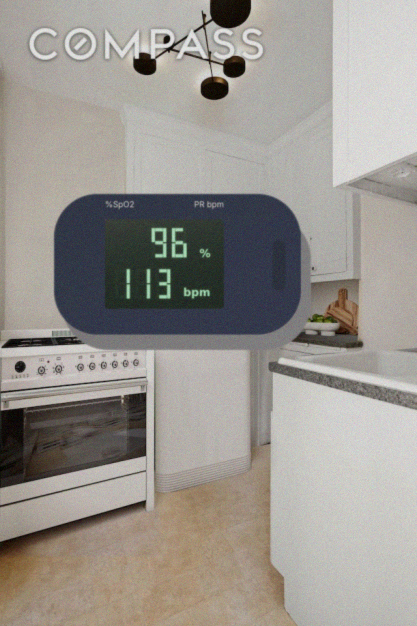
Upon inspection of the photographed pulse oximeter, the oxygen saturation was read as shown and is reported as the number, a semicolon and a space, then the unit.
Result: 96; %
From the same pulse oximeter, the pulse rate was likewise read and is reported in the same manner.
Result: 113; bpm
